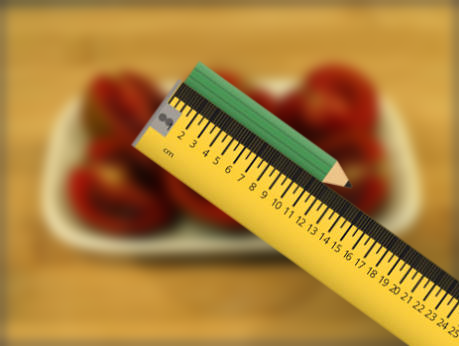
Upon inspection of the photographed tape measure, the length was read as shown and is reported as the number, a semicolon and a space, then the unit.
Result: 13.5; cm
